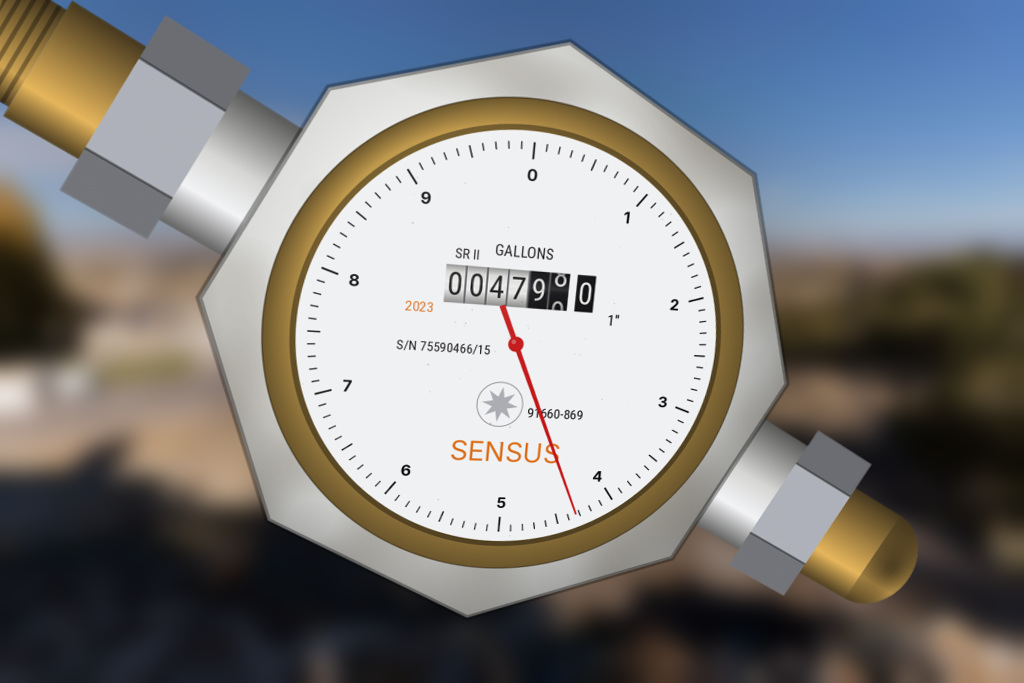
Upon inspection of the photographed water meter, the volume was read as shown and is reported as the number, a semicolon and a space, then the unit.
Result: 47984.3; gal
